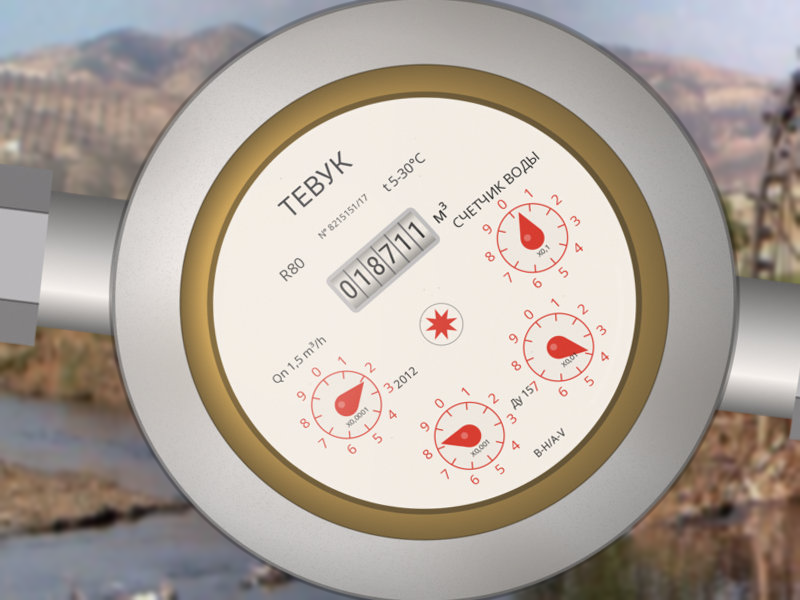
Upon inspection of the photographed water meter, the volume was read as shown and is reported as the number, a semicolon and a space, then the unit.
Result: 18711.0382; m³
